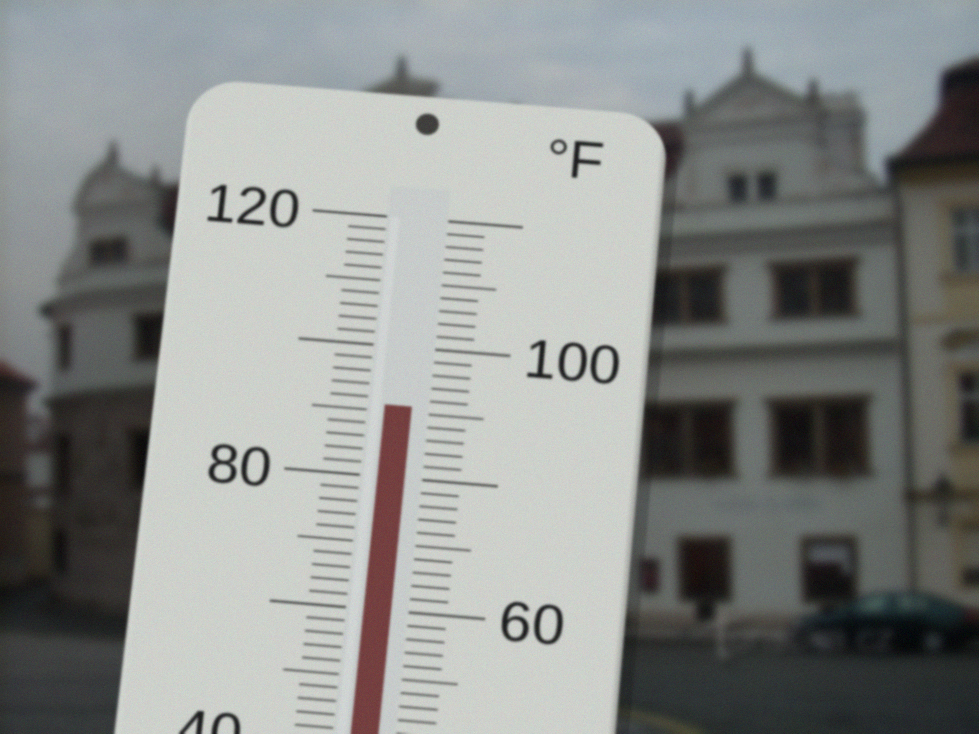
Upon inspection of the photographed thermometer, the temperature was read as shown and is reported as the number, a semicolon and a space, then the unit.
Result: 91; °F
